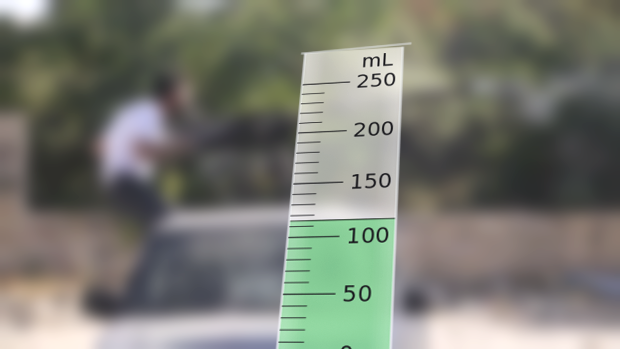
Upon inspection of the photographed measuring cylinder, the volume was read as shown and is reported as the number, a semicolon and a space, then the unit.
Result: 115; mL
